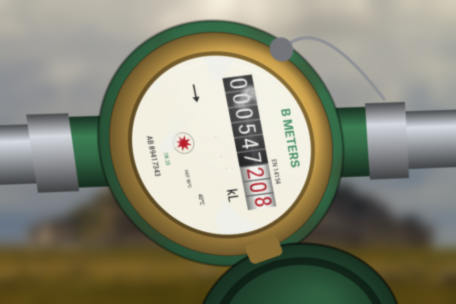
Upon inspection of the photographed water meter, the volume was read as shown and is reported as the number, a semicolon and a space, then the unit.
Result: 547.208; kL
